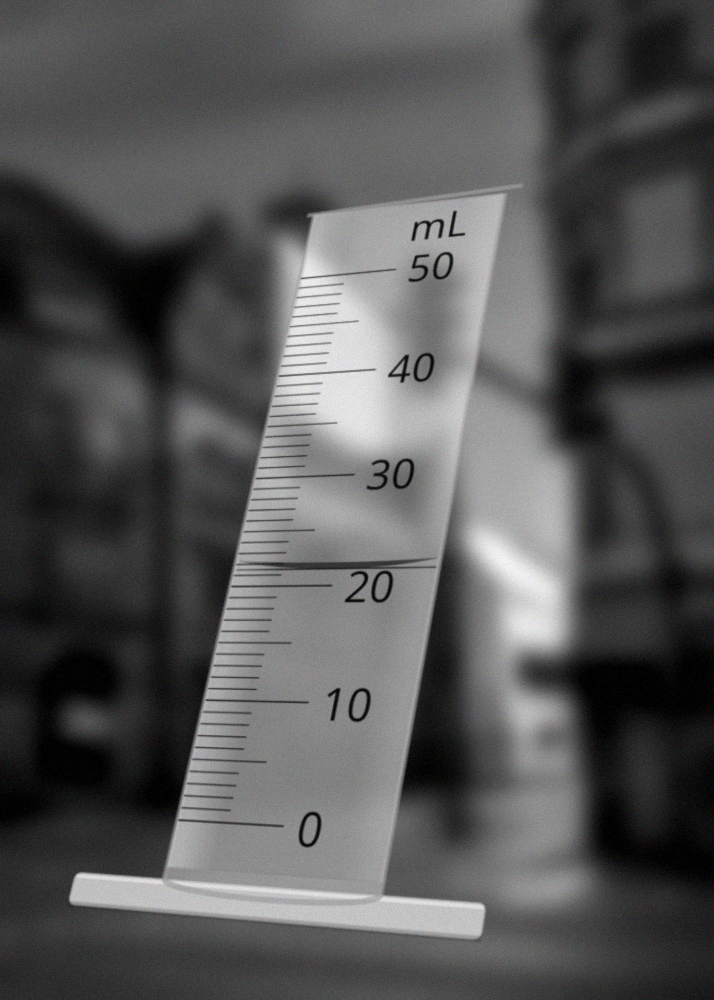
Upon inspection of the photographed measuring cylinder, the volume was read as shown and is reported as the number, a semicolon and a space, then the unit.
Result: 21.5; mL
